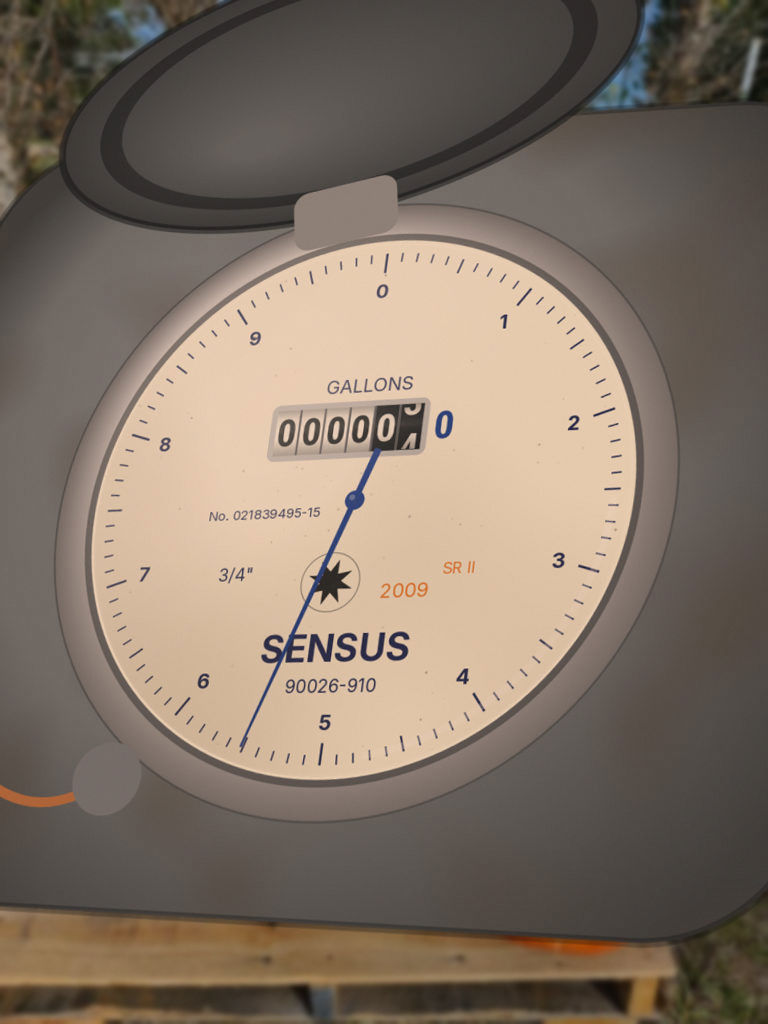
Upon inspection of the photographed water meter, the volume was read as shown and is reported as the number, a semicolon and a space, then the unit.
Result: 35.5; gal
